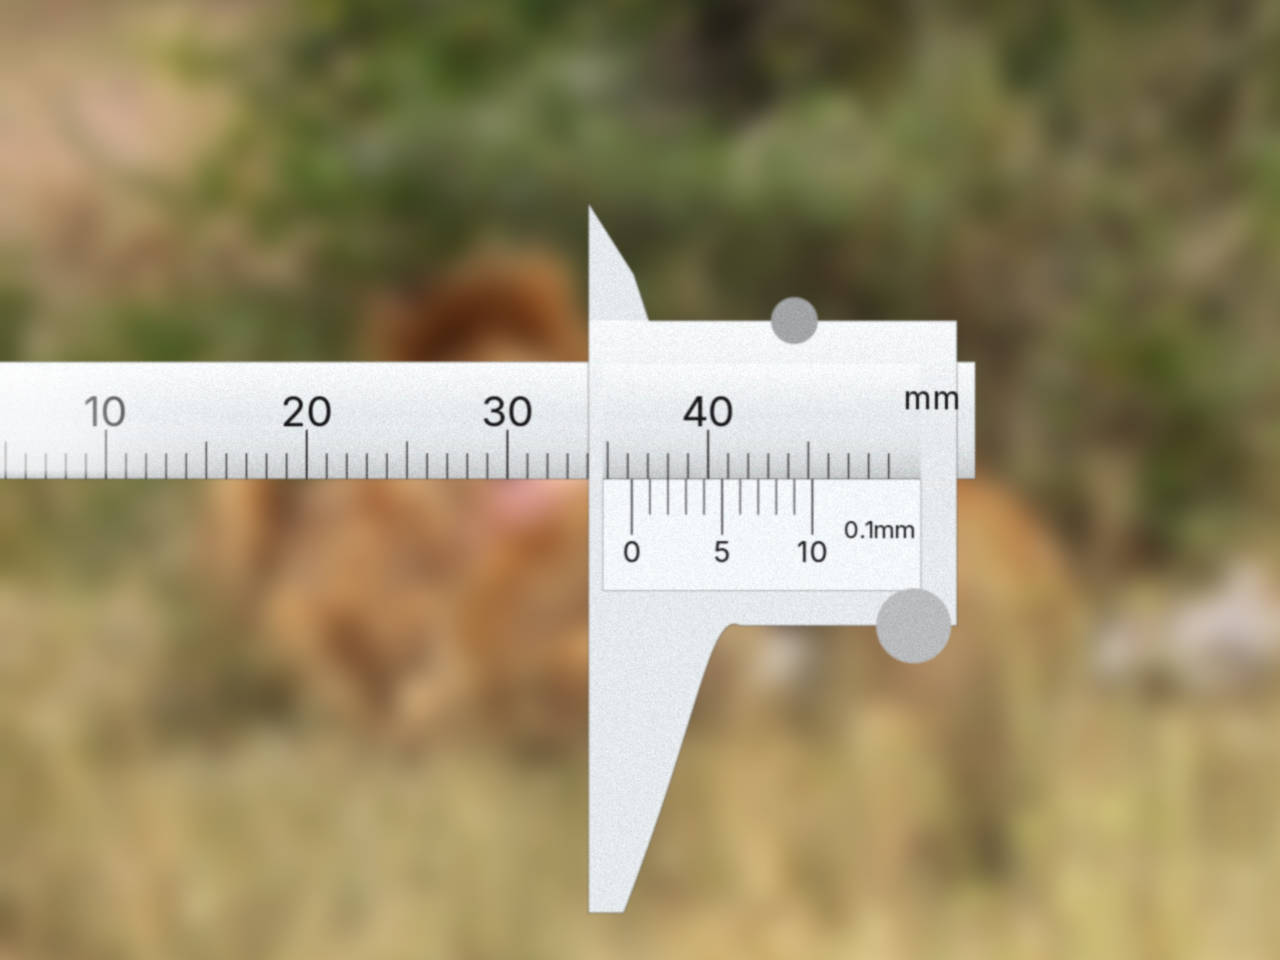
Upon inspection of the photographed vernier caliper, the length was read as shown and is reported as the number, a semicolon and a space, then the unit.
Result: 36.2; mm
